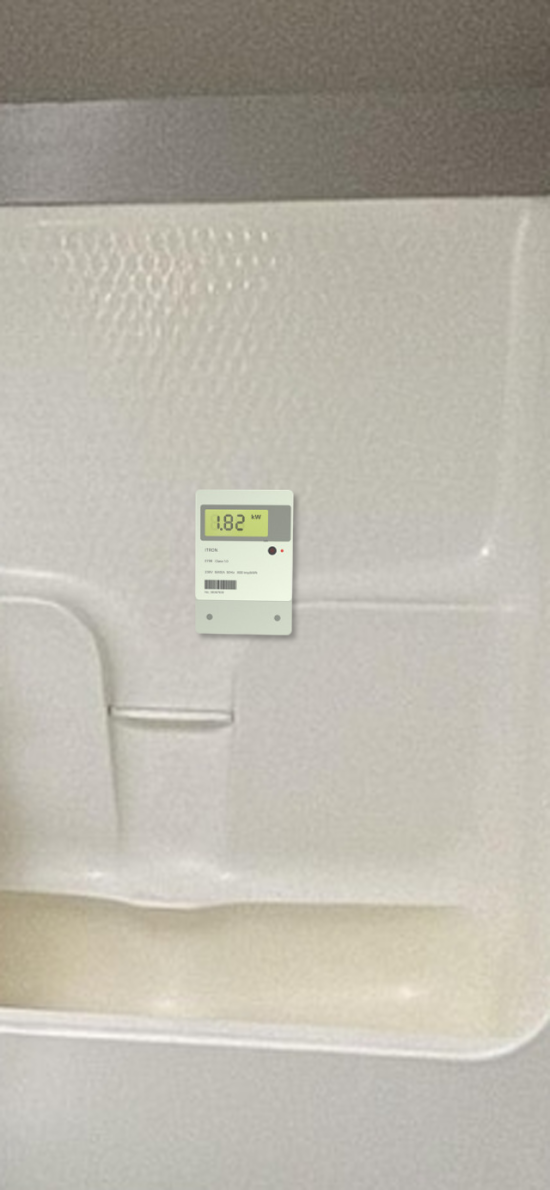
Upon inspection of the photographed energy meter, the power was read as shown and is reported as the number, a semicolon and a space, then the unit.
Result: 1.82; kW
